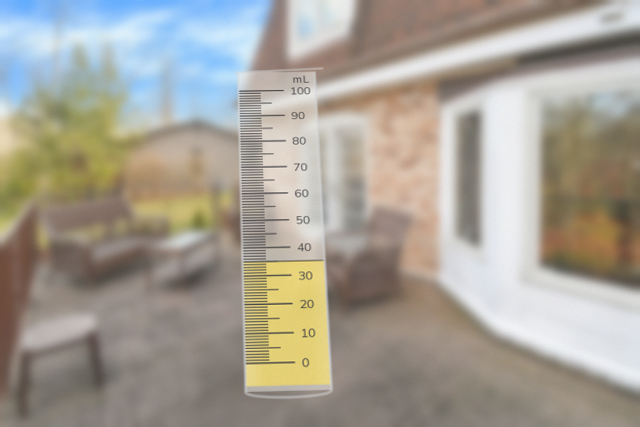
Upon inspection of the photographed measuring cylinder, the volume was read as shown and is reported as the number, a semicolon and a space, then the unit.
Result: 35; mL
